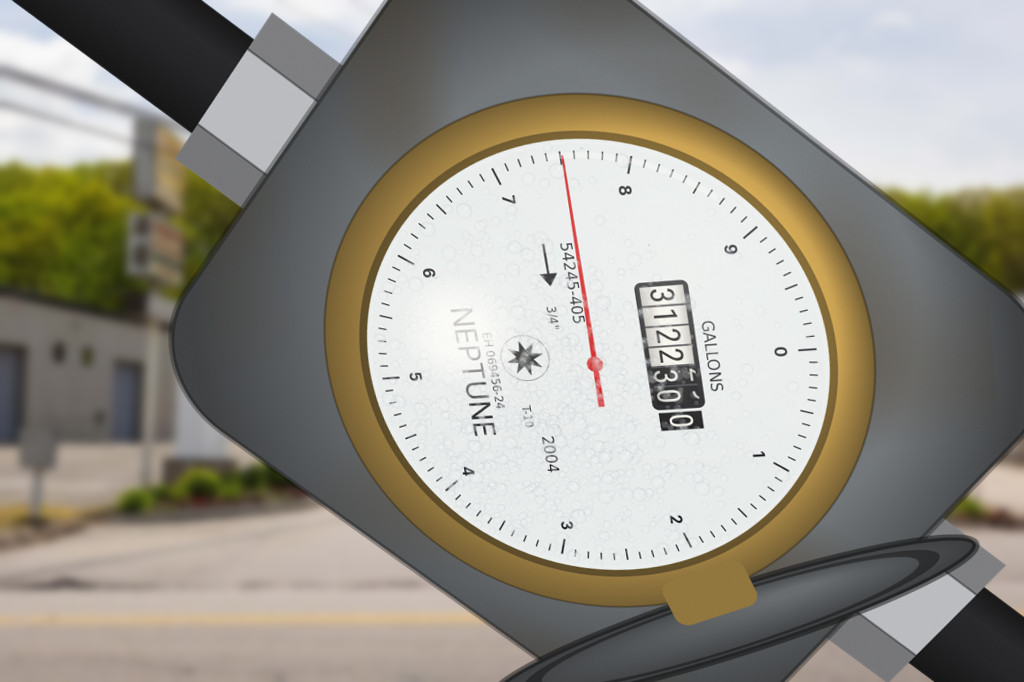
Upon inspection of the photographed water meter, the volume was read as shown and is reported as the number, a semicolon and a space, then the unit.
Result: 3122297.5; gal
